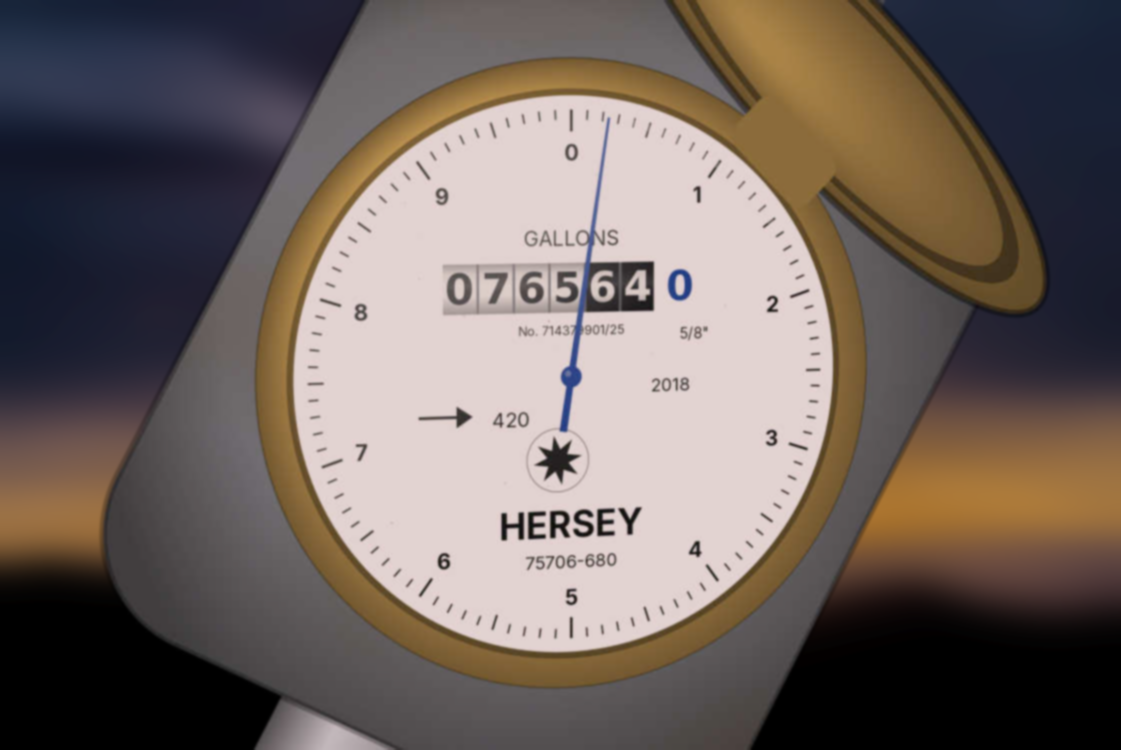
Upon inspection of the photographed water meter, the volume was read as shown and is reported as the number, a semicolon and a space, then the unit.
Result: 765640.2; gal
